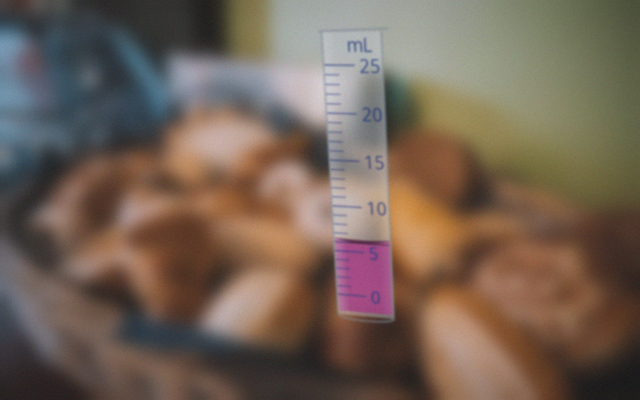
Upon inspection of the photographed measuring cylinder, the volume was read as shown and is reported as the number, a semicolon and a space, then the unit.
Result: 6; mL
